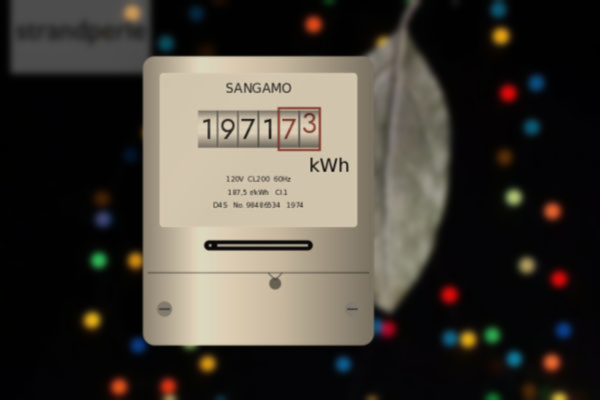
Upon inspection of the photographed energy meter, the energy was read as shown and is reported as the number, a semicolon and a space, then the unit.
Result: 1971.73; kWh
